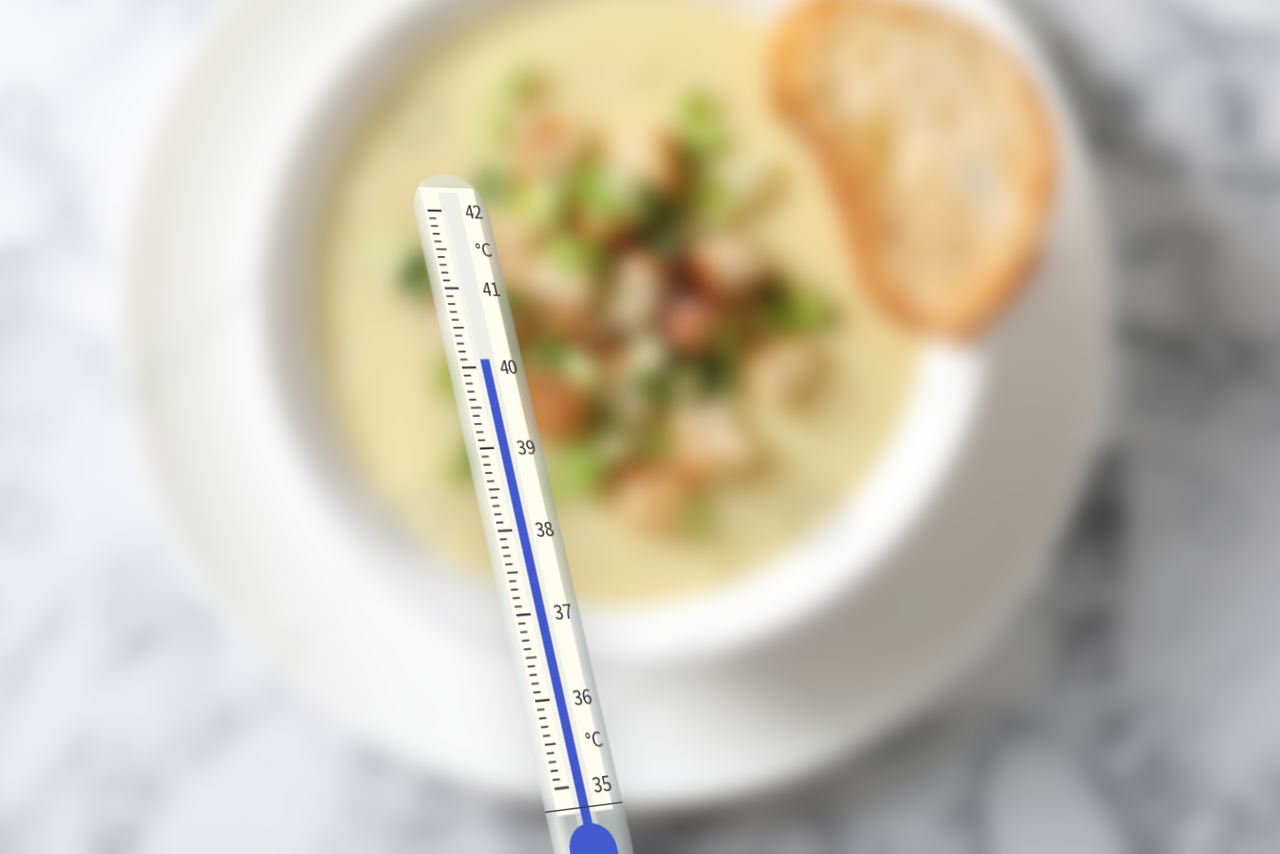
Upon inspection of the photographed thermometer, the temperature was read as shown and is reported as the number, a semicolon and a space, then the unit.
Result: 40.1; °C
